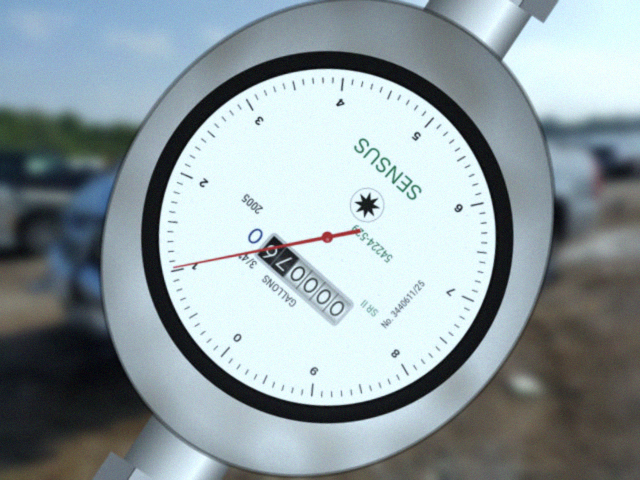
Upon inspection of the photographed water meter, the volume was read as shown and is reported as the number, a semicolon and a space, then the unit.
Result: 761.0; gal
